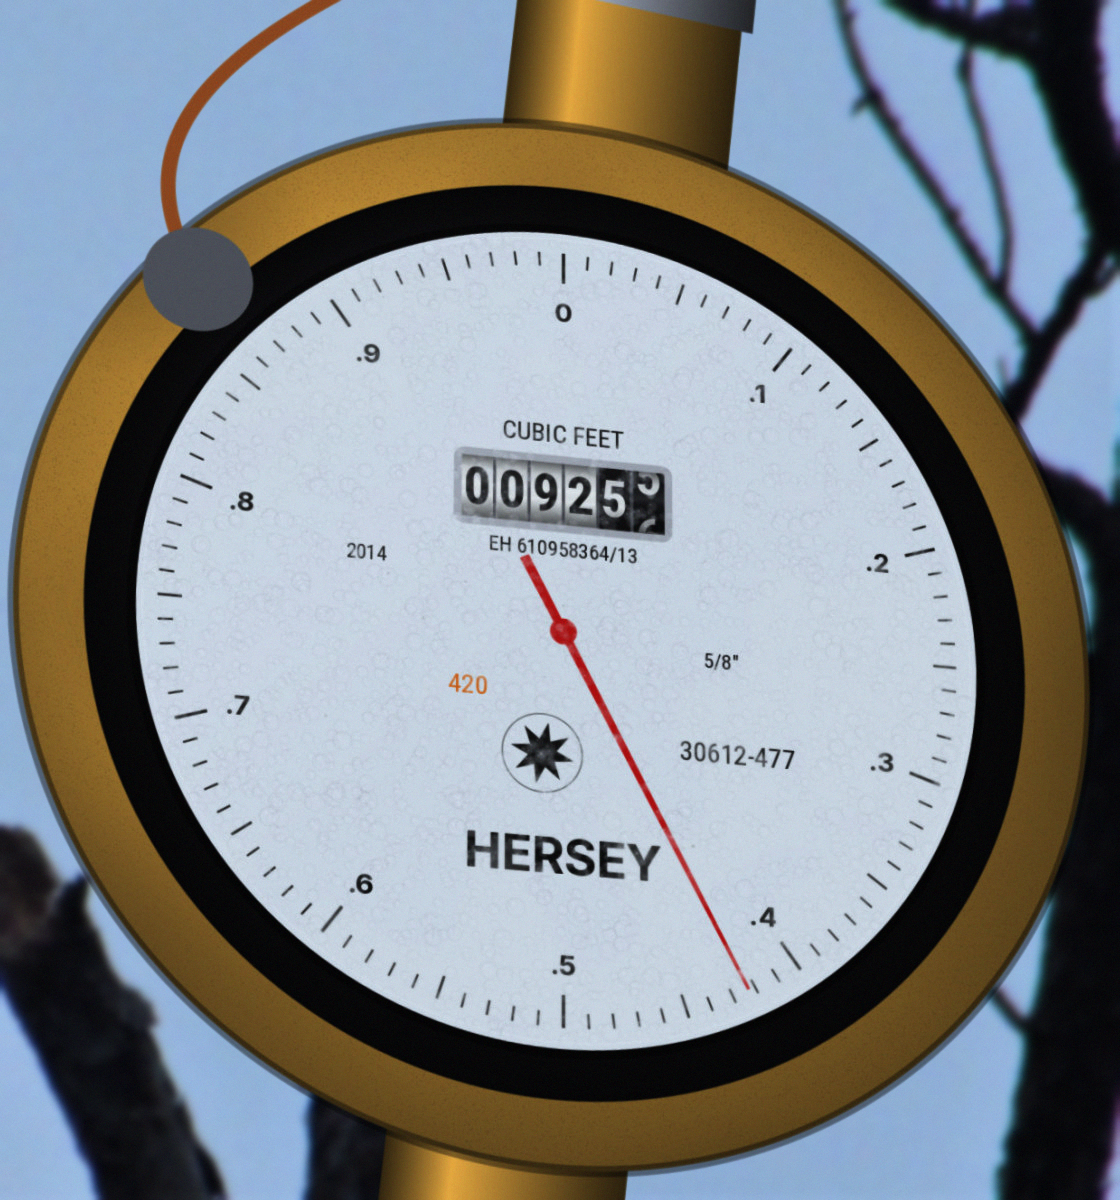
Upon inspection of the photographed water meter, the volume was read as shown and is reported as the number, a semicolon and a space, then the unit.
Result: 9255.42; ft³
